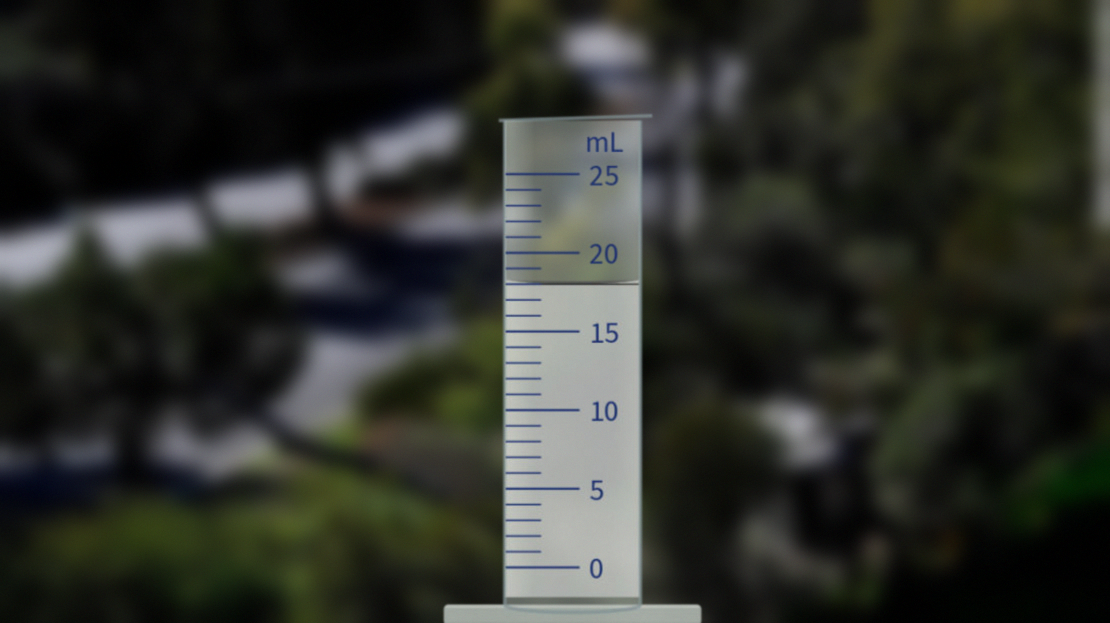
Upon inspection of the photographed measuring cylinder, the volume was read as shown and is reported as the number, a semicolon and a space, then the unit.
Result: 18; mL
